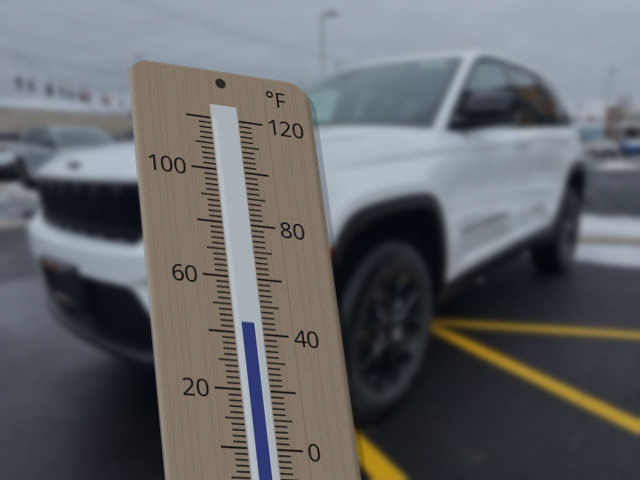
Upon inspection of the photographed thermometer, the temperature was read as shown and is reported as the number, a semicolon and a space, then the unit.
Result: 44; °F
